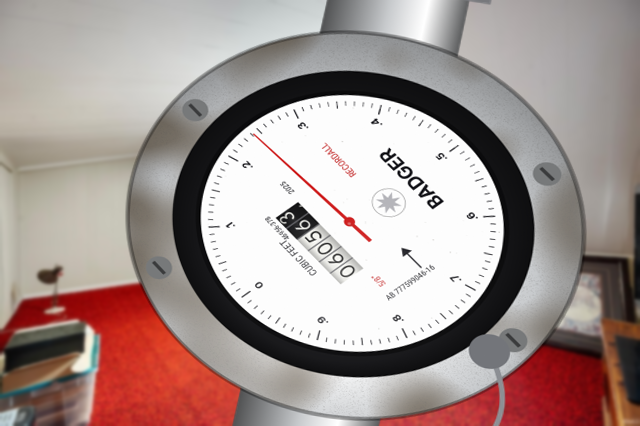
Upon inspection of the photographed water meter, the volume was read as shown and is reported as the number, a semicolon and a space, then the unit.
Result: 60563.24; ft³
